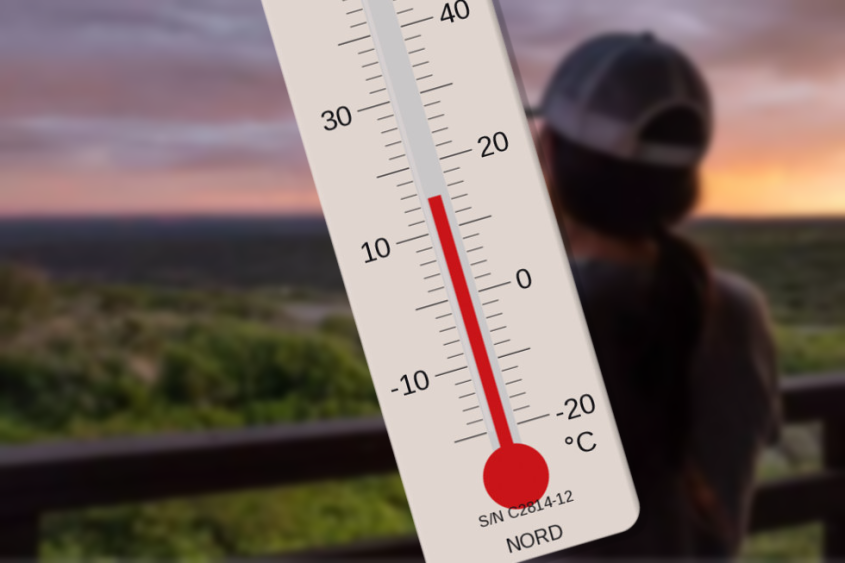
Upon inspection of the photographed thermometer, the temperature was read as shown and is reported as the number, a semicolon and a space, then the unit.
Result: 15; °C
